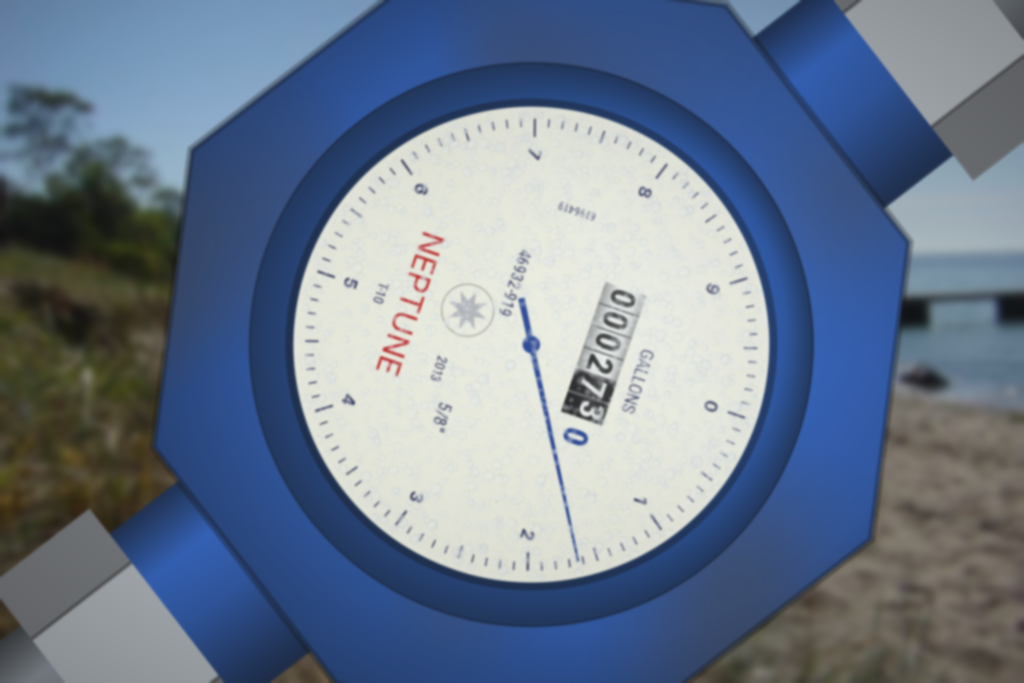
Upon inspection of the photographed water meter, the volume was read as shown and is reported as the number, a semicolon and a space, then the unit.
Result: 2731.6; gal
